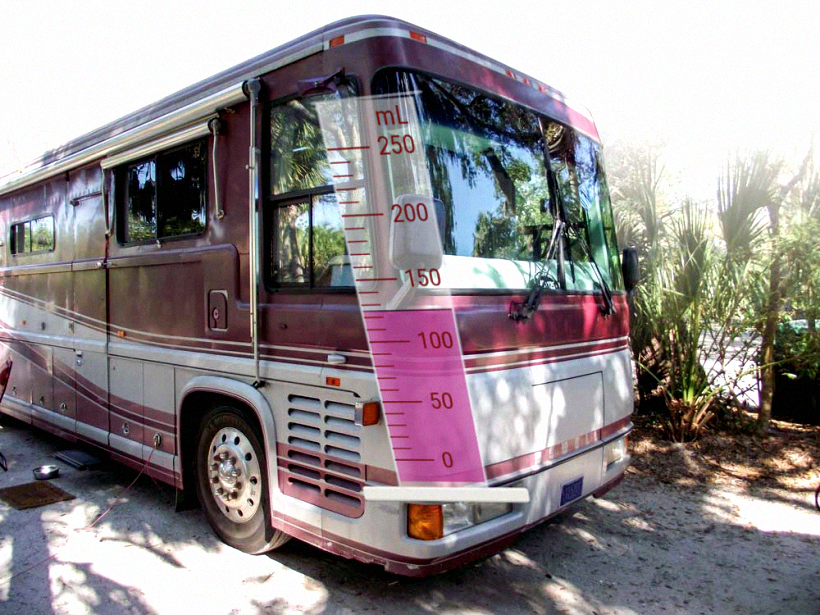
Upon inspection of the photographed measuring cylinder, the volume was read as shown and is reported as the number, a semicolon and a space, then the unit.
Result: 125; mL
